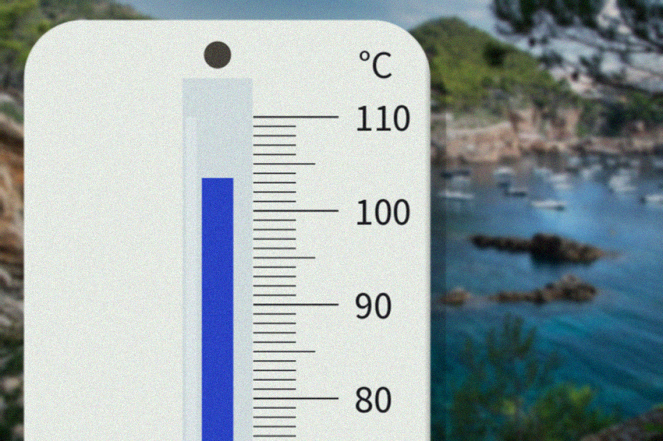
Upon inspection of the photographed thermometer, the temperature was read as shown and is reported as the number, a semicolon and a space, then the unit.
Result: 103.5; °C
